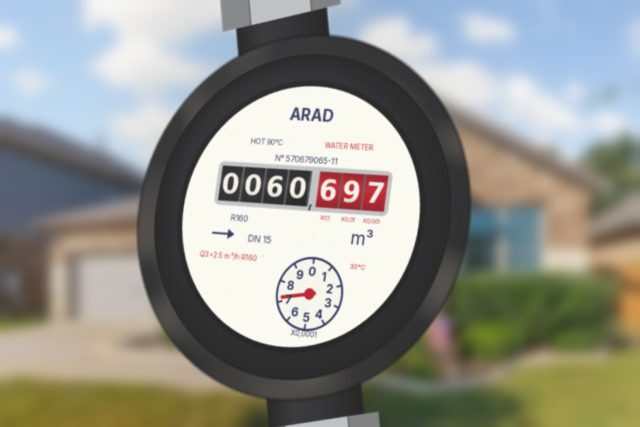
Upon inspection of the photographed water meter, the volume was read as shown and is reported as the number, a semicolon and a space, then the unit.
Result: 60.6977; m³
